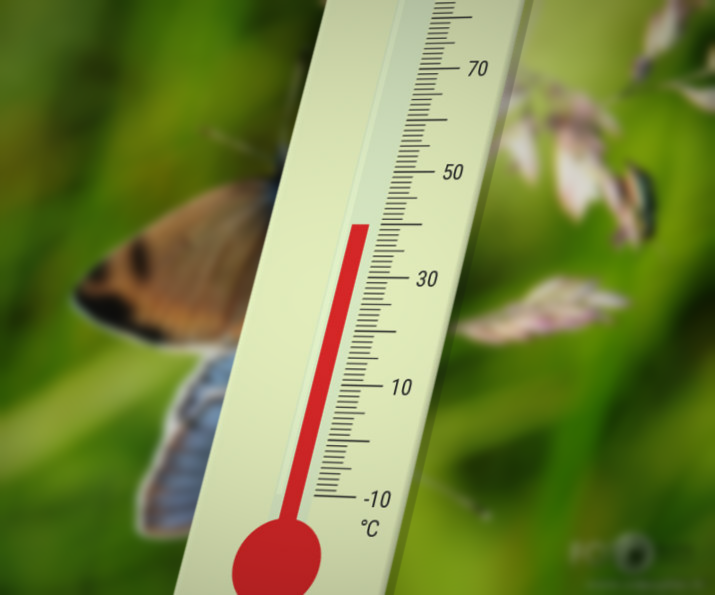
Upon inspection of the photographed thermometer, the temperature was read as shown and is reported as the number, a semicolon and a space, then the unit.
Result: 40; °C
